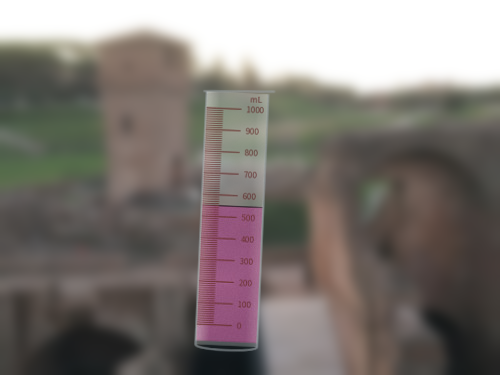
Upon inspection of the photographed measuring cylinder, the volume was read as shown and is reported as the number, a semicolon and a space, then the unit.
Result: 550; mL
